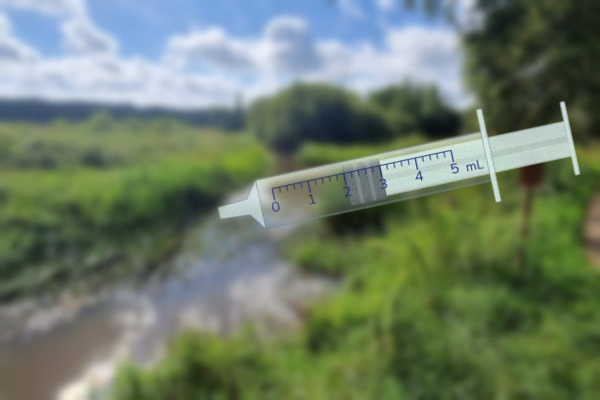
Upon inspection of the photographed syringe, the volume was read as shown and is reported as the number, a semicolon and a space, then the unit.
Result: 2; mL
